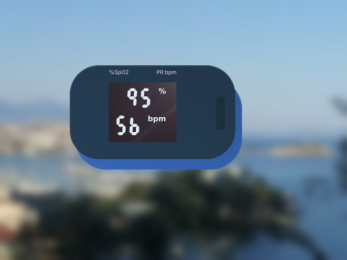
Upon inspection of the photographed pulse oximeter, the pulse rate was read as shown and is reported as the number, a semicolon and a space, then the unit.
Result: 56; bpm
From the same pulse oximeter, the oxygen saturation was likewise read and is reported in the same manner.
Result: 95; %
